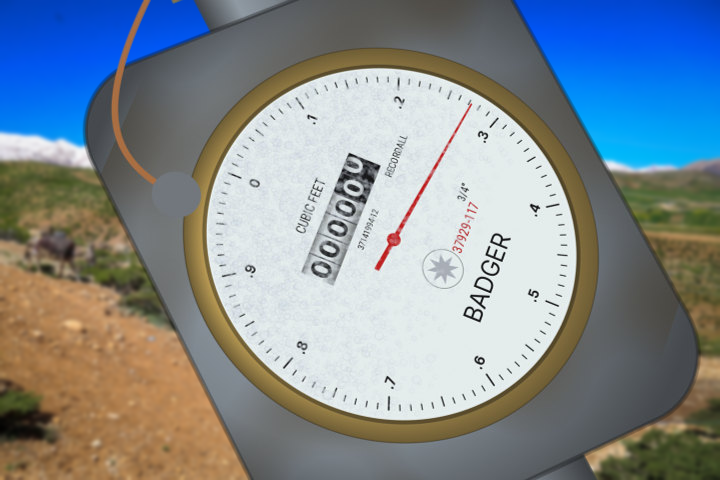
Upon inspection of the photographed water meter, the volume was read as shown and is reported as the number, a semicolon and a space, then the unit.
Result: 0.27; ft³
